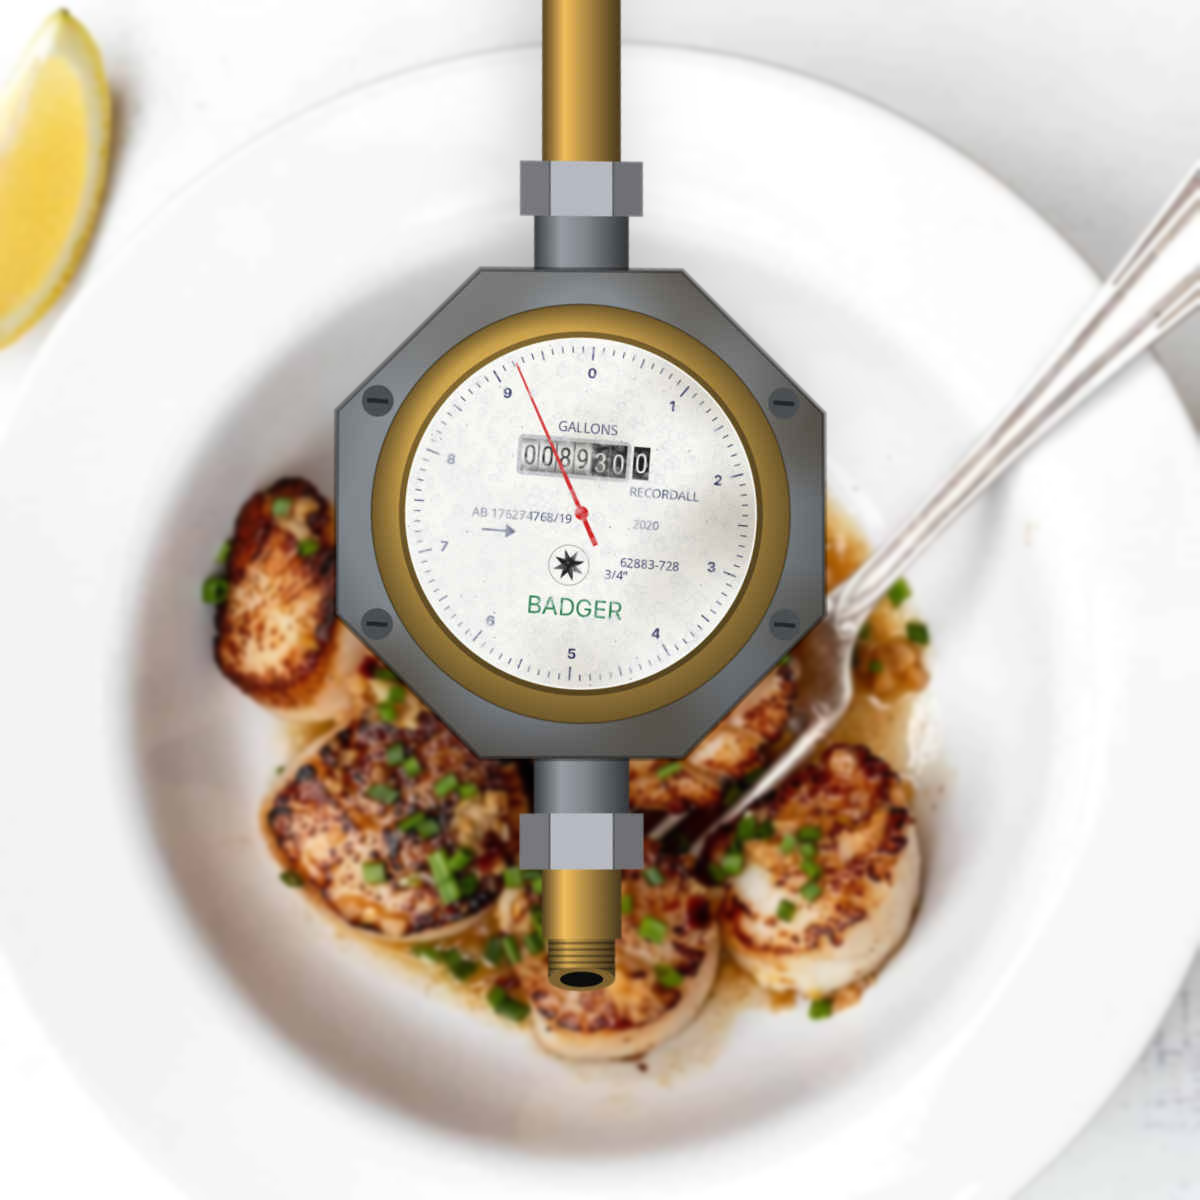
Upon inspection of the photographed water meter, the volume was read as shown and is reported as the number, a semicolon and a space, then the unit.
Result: 89299.2; gal
